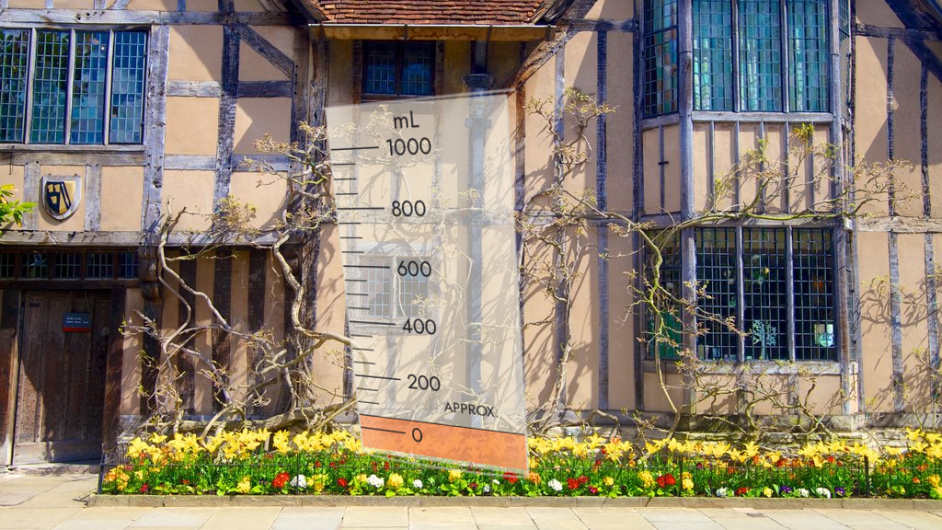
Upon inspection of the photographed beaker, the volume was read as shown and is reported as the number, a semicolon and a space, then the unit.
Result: 50; mL
